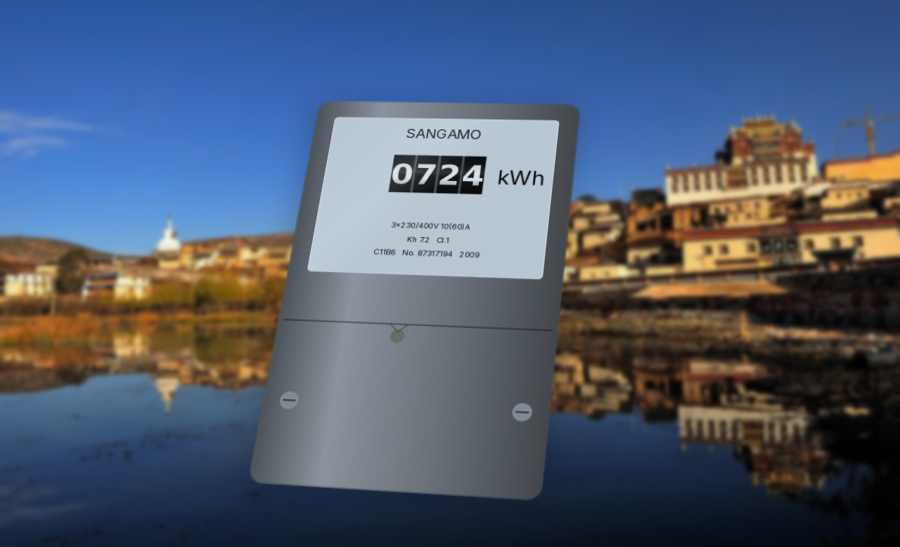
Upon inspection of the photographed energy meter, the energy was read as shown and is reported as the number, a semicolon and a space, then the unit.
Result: 724; kWh
